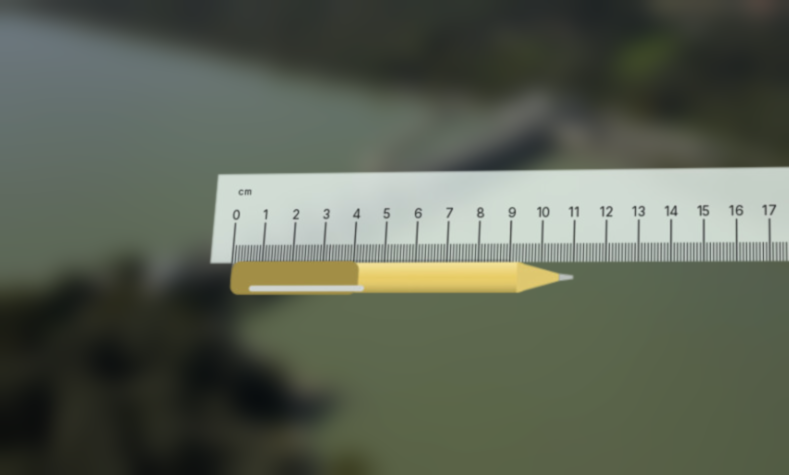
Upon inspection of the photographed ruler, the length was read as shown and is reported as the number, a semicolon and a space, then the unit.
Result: 11; cm
